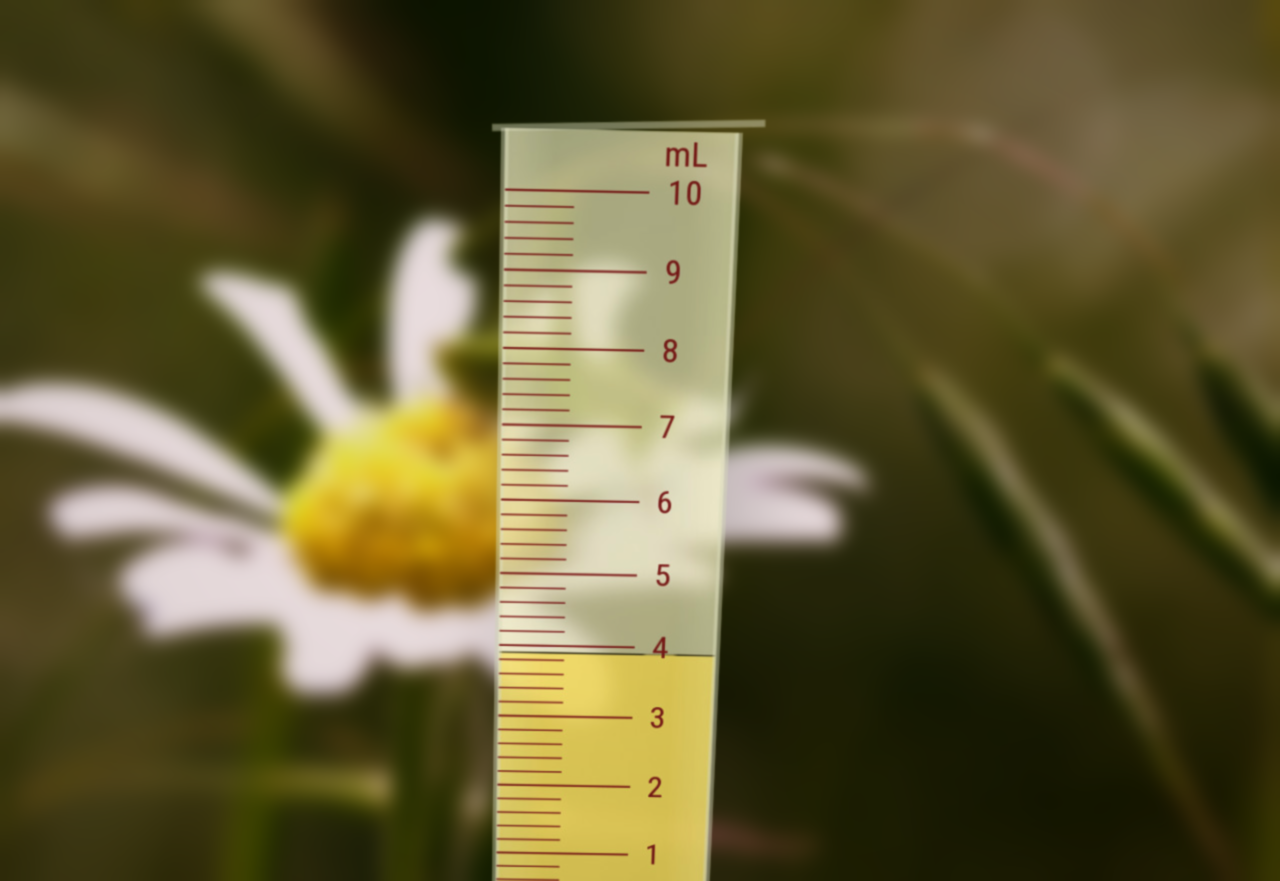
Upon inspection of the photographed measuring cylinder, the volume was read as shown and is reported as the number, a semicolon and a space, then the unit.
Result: 3.9; mL
